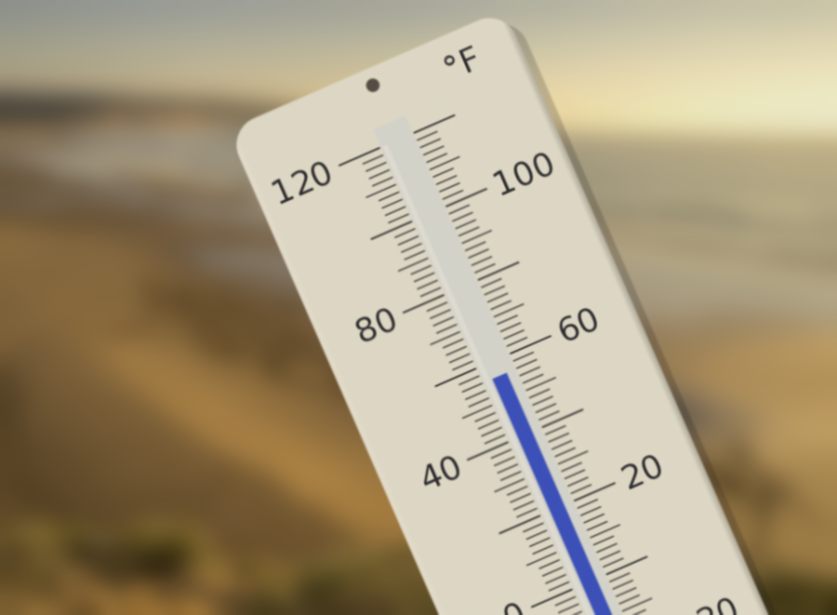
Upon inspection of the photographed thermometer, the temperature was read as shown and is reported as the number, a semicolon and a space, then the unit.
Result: 56; °F
